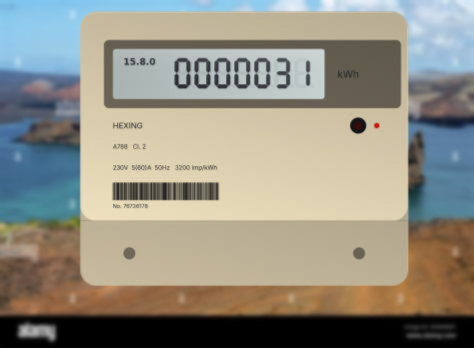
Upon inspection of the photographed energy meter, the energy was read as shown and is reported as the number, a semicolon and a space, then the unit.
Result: 31; kWh
